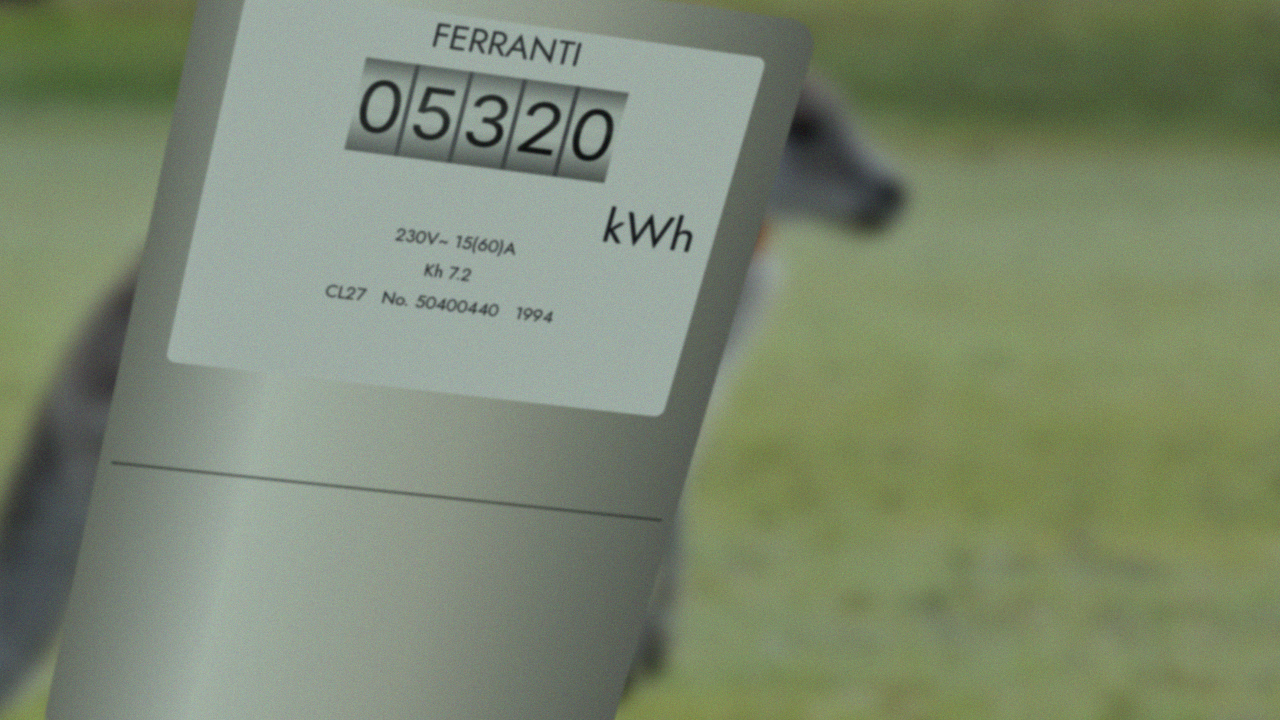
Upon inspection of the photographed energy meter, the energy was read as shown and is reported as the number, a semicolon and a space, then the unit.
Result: 5320; kWh
